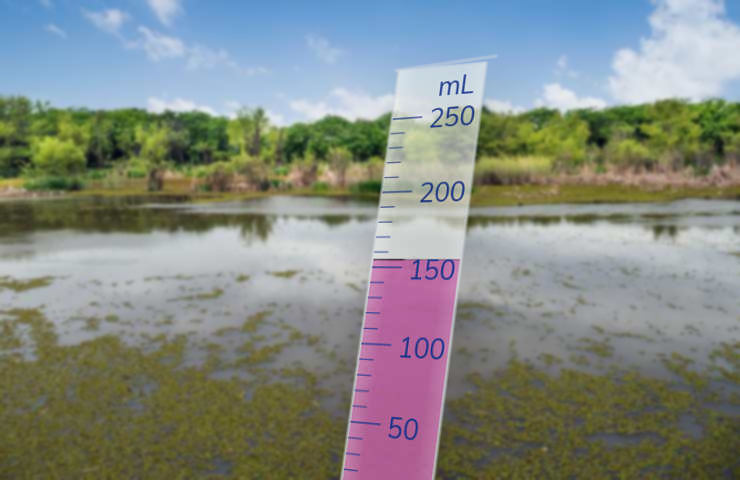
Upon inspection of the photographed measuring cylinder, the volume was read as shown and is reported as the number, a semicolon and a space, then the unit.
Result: 155; mL
